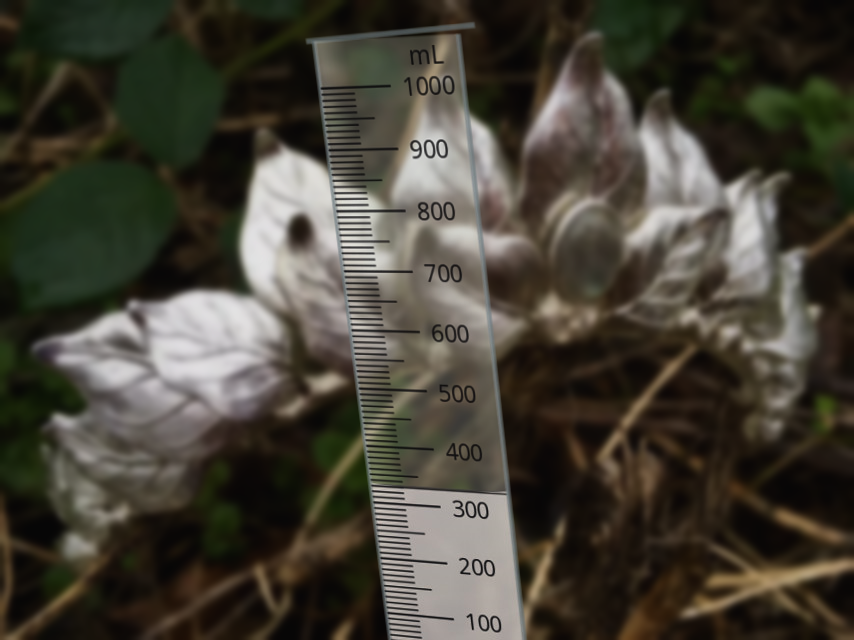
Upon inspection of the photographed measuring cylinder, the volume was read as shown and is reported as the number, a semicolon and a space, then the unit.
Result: 330; mL
